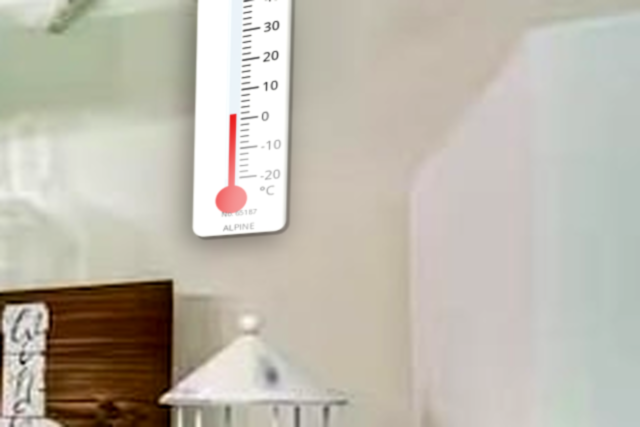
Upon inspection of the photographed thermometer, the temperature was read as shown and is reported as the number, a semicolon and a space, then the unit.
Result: 2; °C
